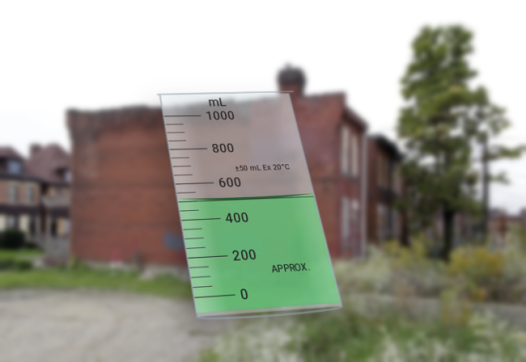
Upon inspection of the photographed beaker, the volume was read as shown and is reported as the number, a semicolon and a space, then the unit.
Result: 500; mL
